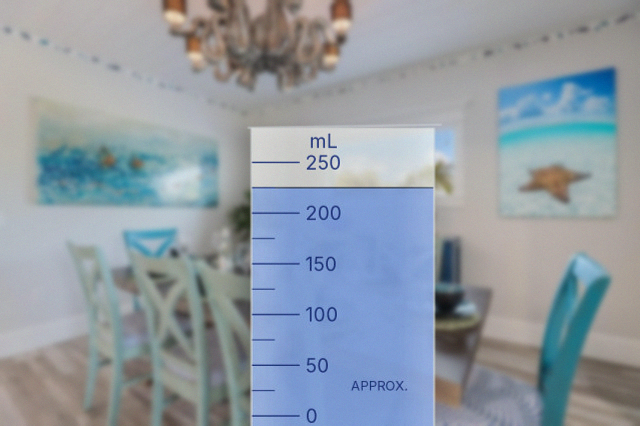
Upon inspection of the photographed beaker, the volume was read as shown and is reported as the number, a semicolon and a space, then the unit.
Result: 225; mL
